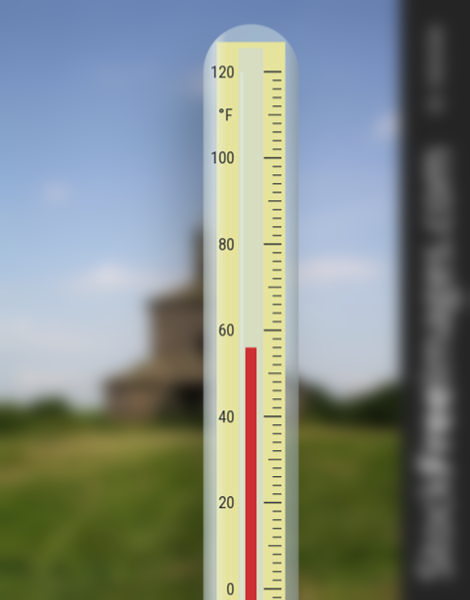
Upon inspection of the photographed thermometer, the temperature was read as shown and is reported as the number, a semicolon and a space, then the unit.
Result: 56; °F
